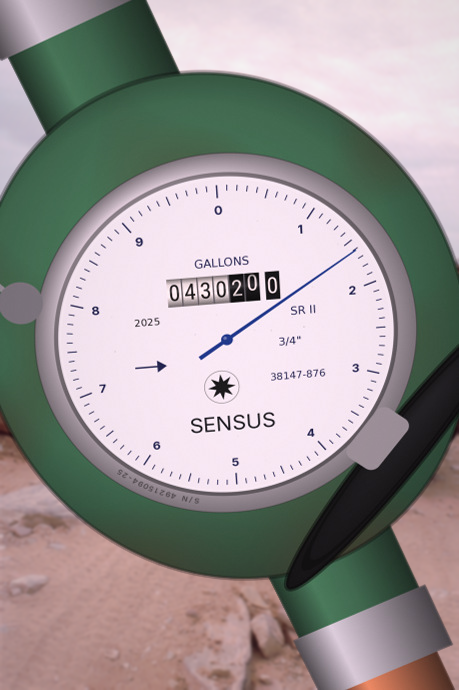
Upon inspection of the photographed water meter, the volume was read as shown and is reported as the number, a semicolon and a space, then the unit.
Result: 430201.6; gal
